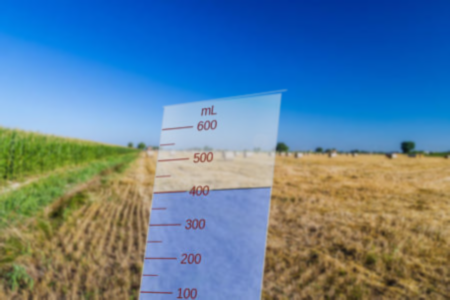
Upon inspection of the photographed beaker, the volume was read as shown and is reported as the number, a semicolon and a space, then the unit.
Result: 400; mL
